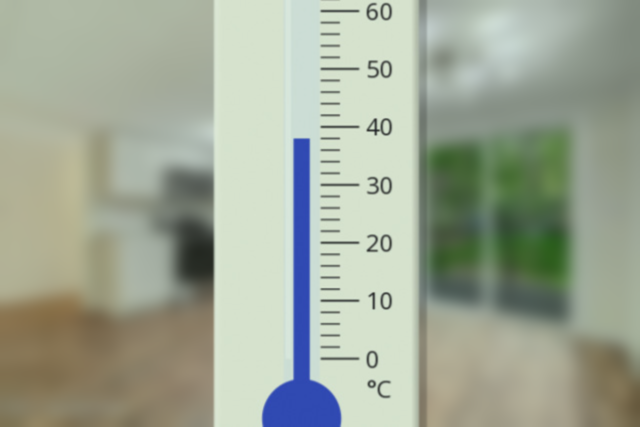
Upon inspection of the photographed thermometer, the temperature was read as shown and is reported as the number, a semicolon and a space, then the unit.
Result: 38; °C
